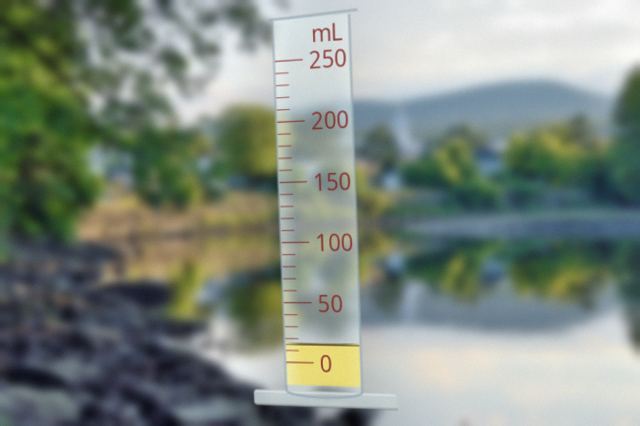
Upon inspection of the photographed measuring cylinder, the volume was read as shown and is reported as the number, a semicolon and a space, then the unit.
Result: 15; mL
